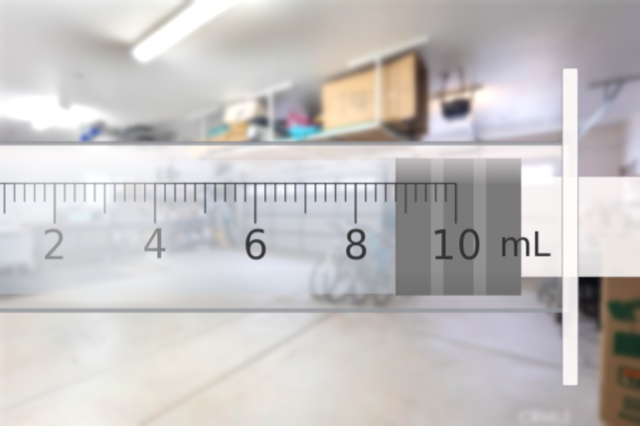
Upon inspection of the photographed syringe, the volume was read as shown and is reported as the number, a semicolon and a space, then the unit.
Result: 8.8; mL
